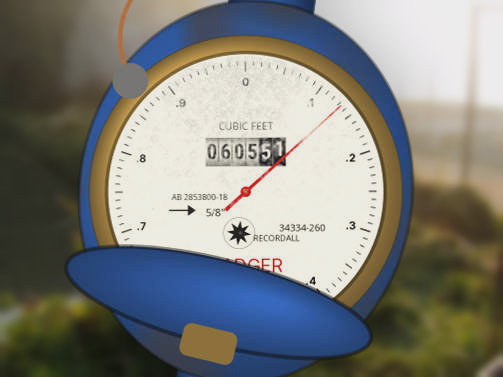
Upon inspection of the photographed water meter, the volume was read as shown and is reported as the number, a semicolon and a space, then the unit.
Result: 60551.13; ft³
